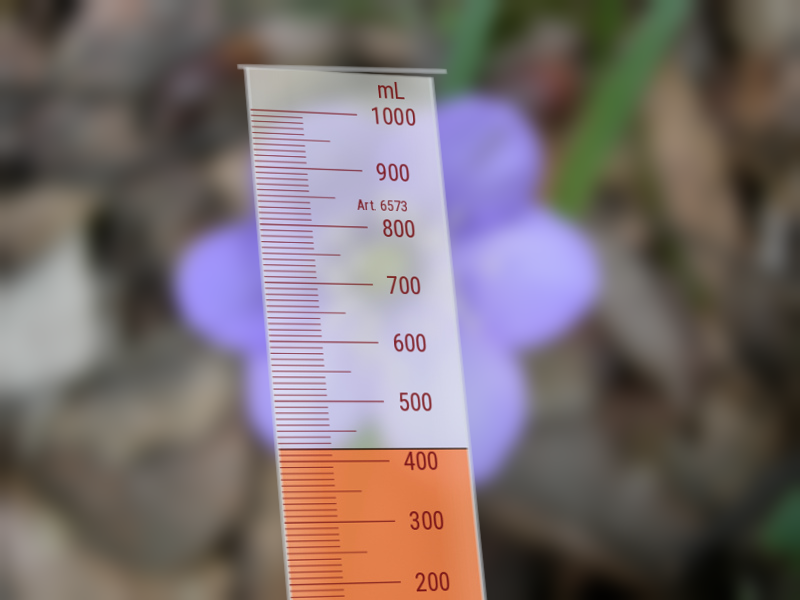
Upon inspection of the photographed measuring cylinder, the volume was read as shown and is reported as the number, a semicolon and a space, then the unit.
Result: 420; mL
